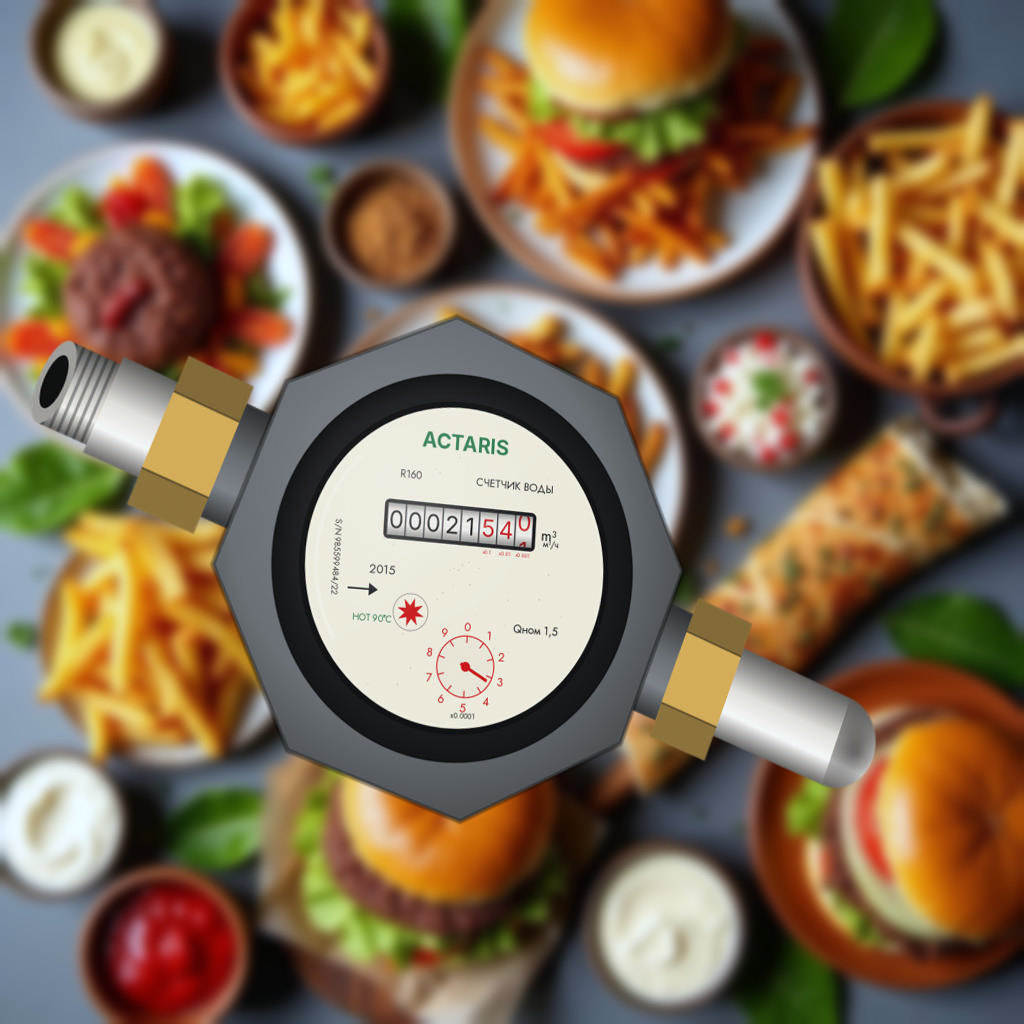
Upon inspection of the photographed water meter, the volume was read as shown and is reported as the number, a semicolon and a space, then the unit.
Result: 21.5403; m³
